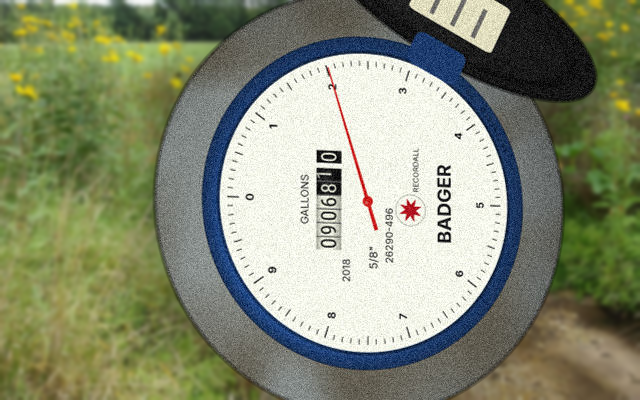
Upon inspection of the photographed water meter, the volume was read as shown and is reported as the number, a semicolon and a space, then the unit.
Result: 906812.0; gal
